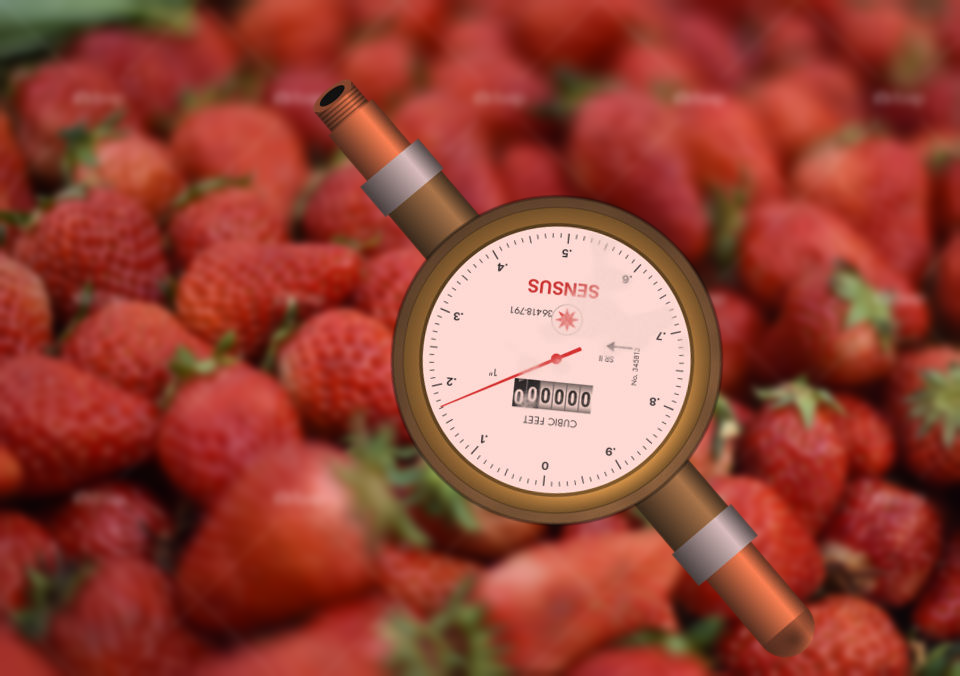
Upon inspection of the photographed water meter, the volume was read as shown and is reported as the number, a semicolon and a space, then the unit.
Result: 0.17; ft³
